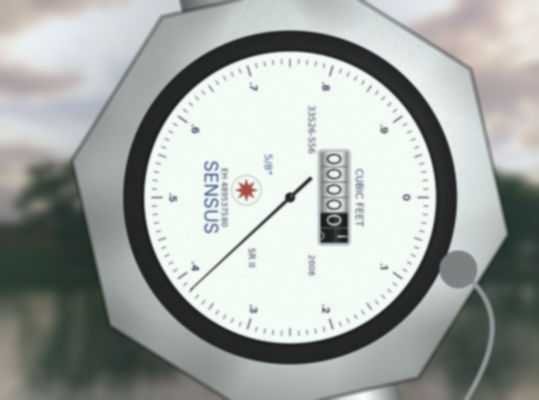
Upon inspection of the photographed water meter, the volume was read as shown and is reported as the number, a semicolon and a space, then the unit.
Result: 1.38; ft³
